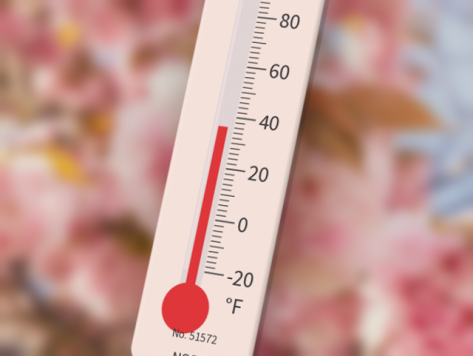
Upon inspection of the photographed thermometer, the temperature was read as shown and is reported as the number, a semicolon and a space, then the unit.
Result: 36; °F
